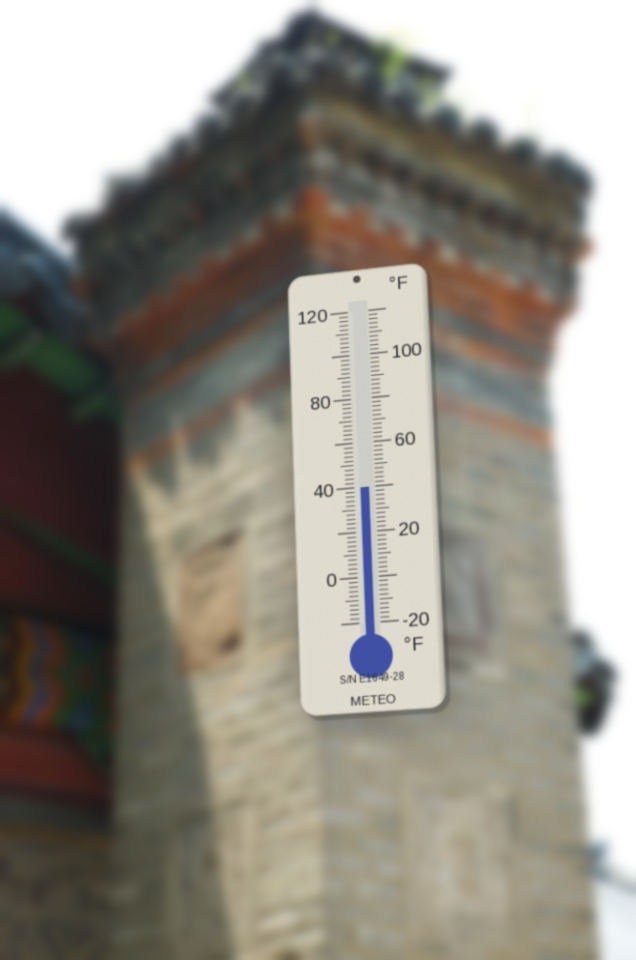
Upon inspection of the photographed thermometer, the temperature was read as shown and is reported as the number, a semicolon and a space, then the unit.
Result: 40; °F
